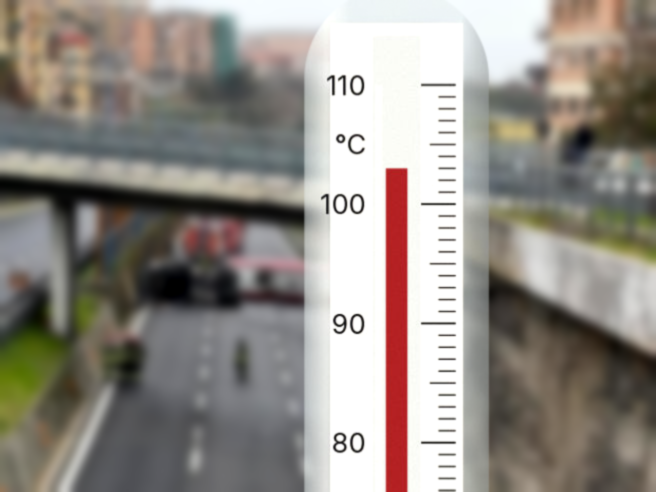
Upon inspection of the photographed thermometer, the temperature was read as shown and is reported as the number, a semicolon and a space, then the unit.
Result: 103; °C
